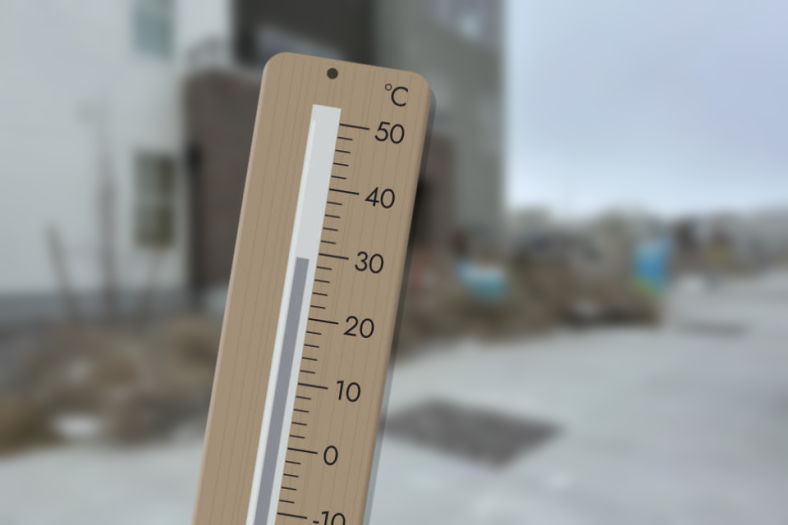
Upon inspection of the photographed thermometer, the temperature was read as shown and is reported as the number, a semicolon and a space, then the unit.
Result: 29; °C
